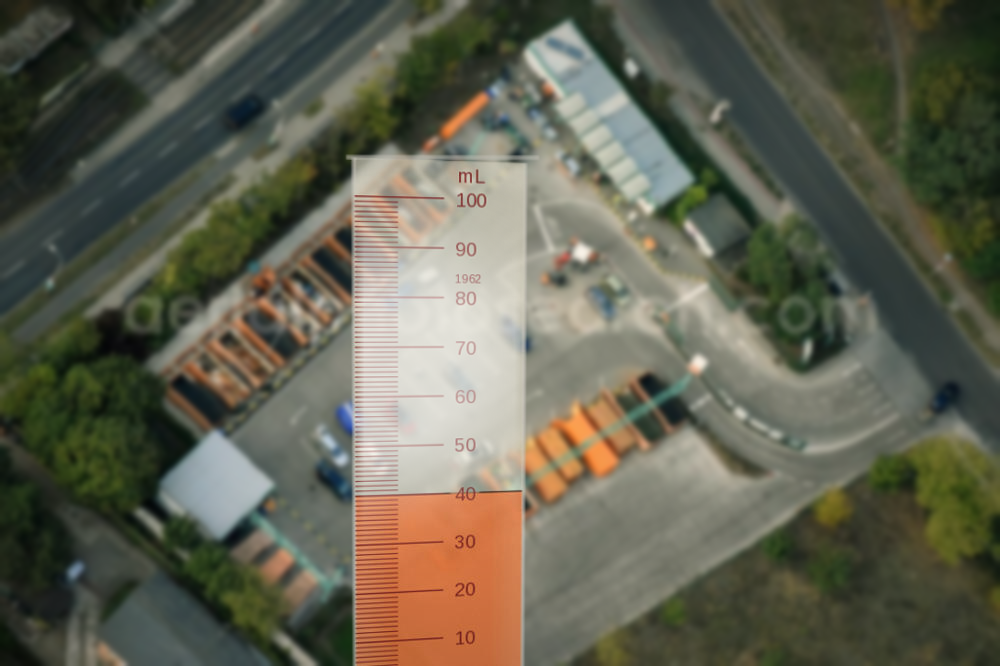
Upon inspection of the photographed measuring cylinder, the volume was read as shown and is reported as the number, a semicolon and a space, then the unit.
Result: 40; mL
